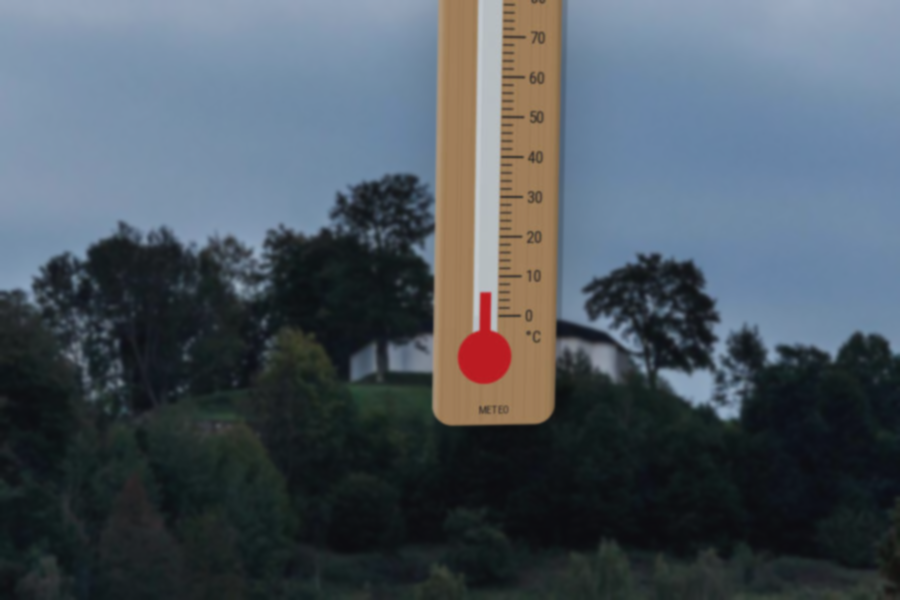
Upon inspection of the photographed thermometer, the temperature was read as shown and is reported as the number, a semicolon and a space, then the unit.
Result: 6; °C
